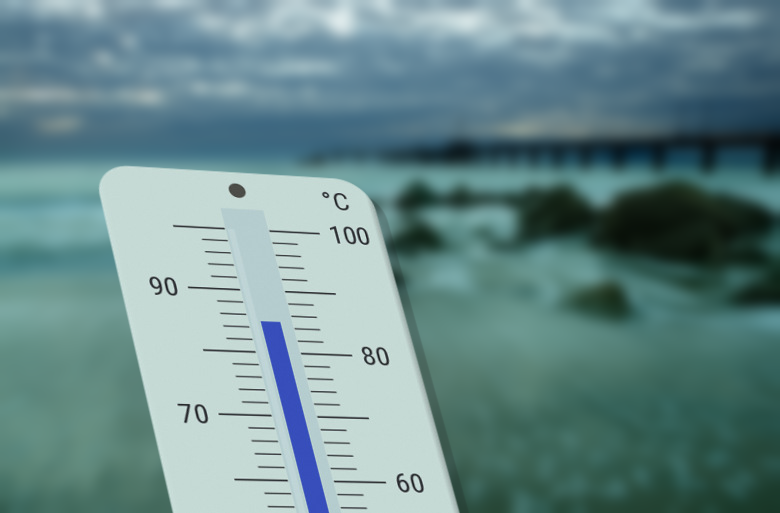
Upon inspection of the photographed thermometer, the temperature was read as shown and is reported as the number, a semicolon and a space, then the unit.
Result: 85; °C
